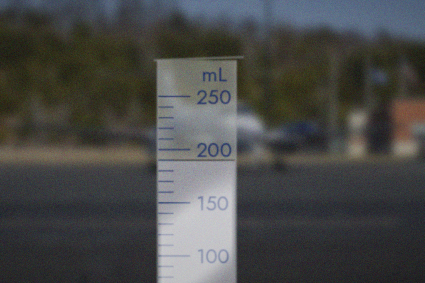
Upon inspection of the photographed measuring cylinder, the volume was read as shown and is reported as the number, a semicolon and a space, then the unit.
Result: 190; mL
